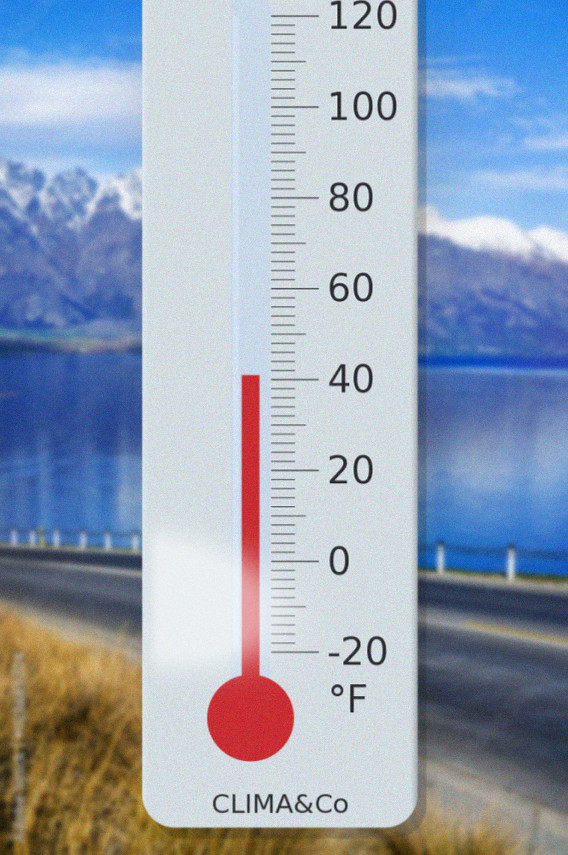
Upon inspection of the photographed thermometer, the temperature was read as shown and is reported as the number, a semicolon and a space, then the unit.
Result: 41; °F
